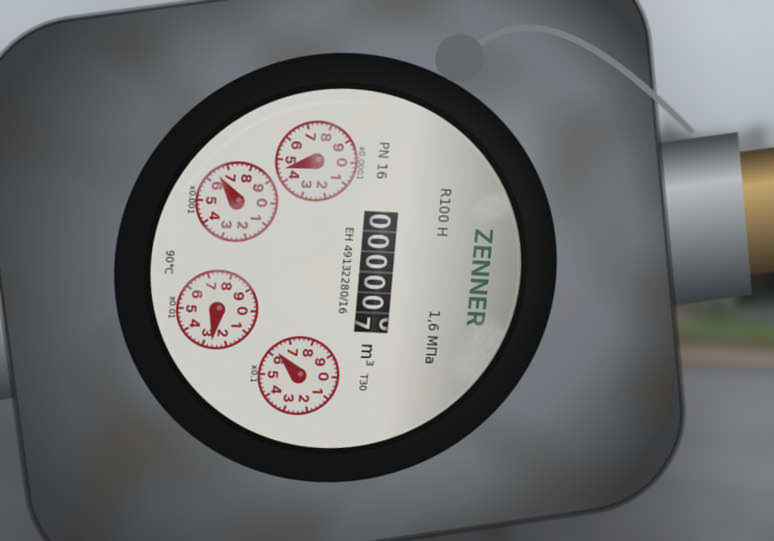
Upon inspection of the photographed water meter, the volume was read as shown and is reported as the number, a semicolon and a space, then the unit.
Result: 6.6264; m³
